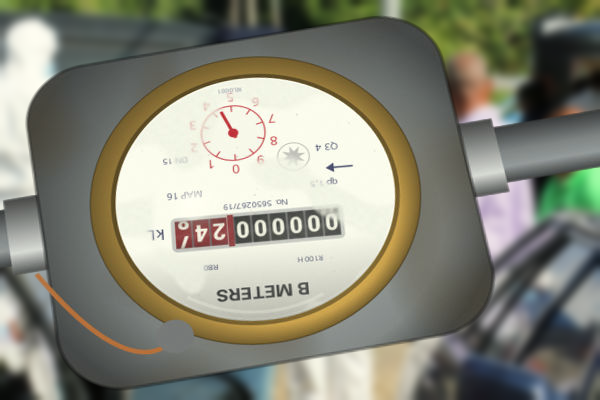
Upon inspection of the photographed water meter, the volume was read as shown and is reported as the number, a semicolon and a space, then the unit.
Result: 0.2474; kL
